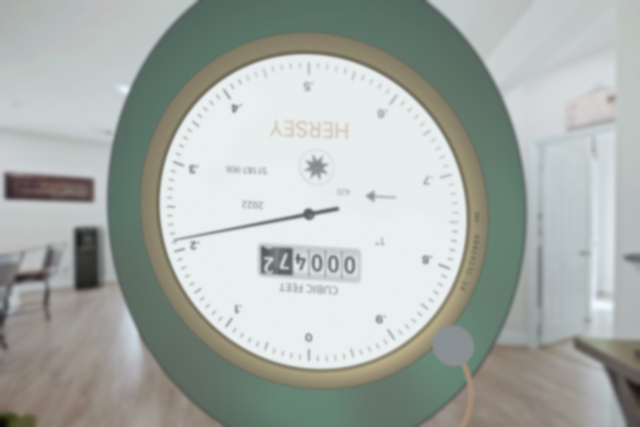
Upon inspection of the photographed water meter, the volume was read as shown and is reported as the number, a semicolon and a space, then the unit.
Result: 472.21; ft³
